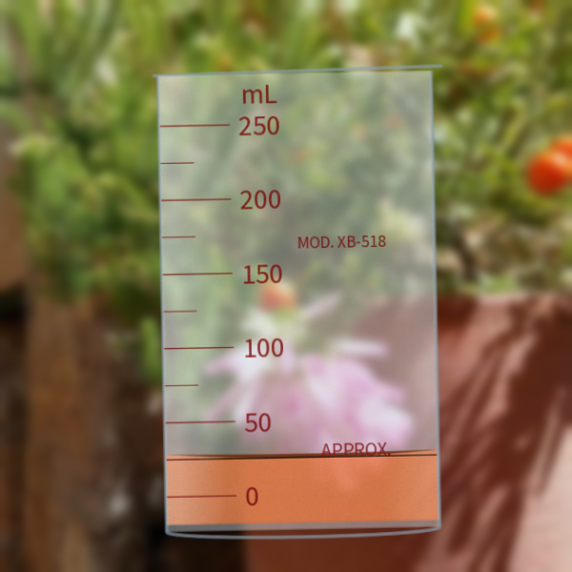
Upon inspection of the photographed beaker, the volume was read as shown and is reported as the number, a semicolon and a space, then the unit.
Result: 25; mL
